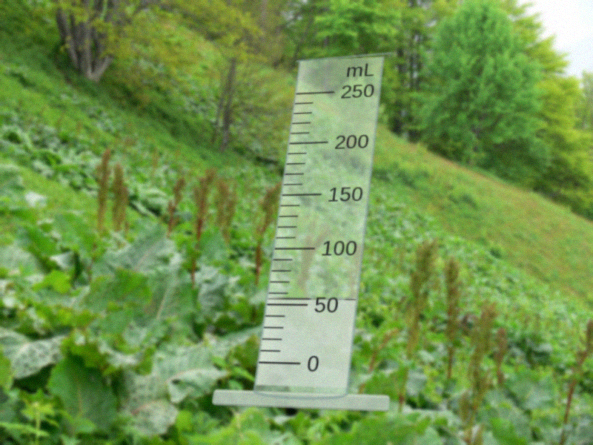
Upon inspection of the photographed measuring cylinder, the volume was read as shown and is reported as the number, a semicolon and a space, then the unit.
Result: 55; mL
